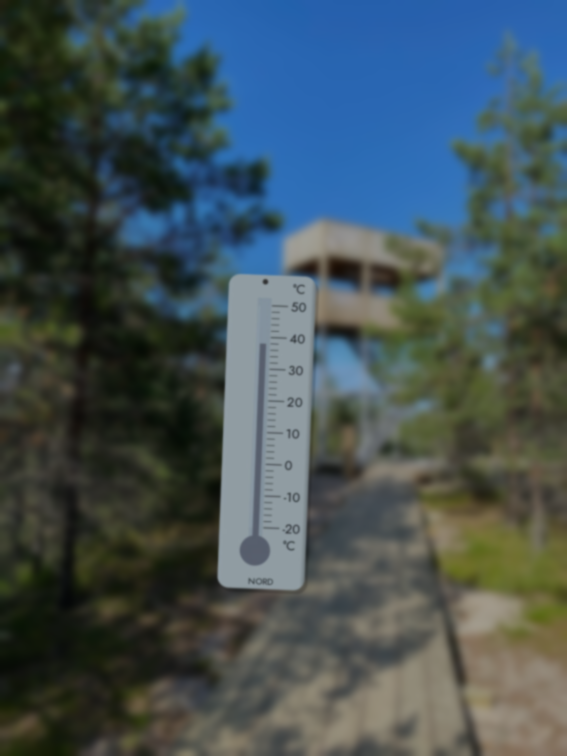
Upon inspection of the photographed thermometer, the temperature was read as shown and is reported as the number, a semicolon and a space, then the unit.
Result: 38; °C
